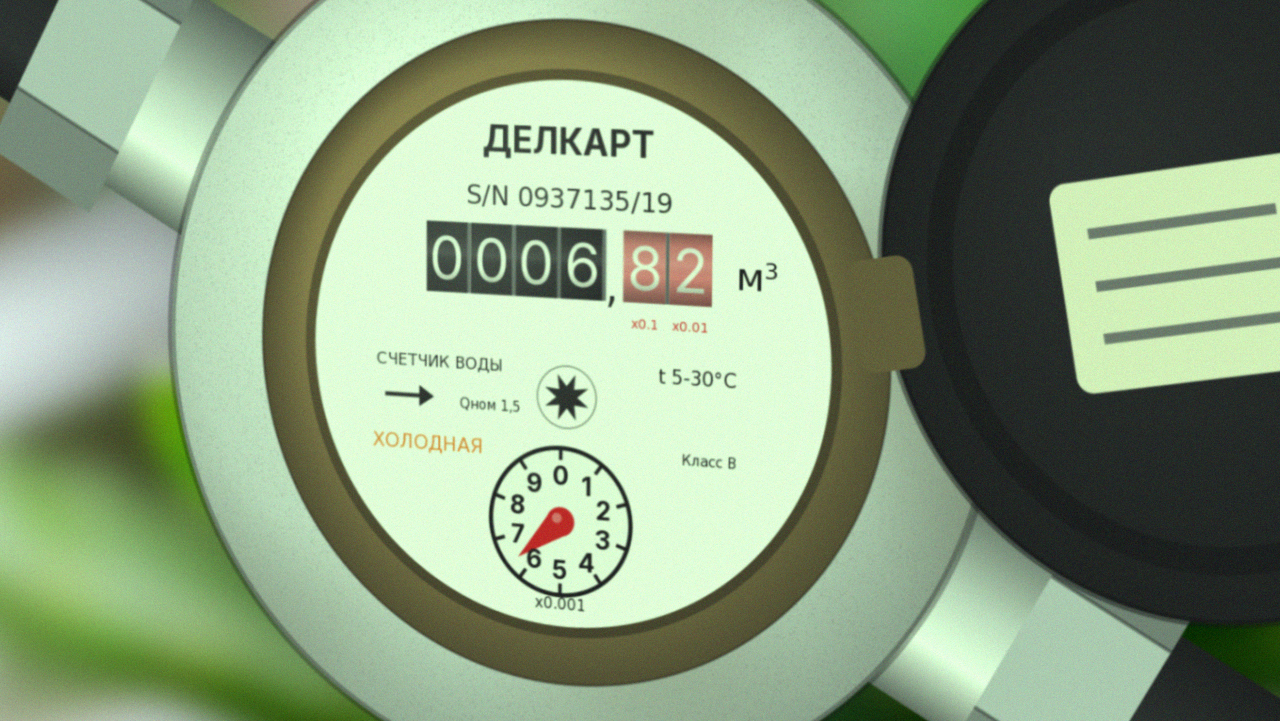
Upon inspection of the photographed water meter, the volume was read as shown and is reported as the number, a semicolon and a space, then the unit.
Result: 6.826; m³
